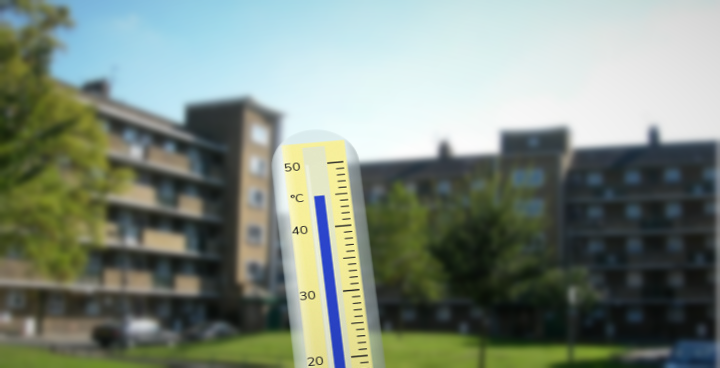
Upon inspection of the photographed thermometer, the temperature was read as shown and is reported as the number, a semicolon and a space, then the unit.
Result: 45; °C
